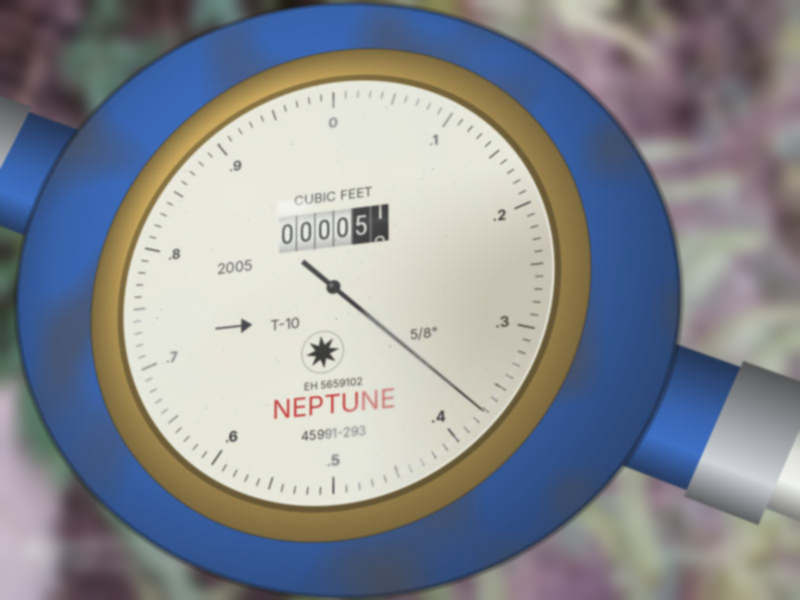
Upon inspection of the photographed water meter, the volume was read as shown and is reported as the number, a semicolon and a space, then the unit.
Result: 51.37; ft³
